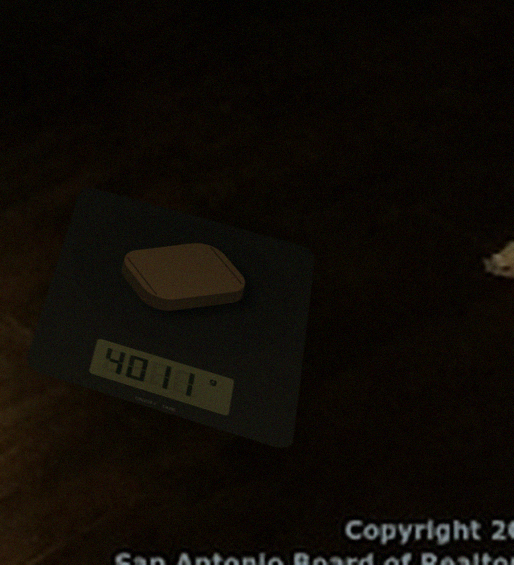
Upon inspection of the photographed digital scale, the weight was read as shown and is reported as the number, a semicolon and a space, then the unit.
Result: 4011; g
